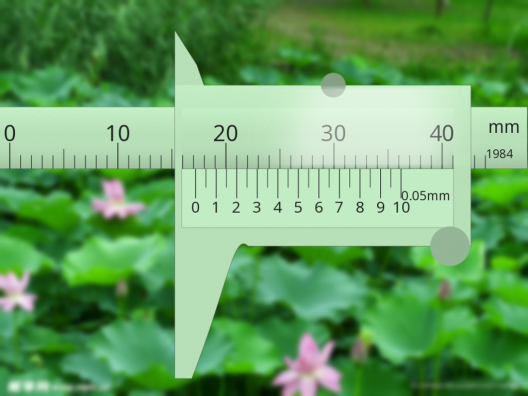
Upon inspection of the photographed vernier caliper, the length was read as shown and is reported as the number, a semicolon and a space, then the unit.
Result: 17.2; mm
